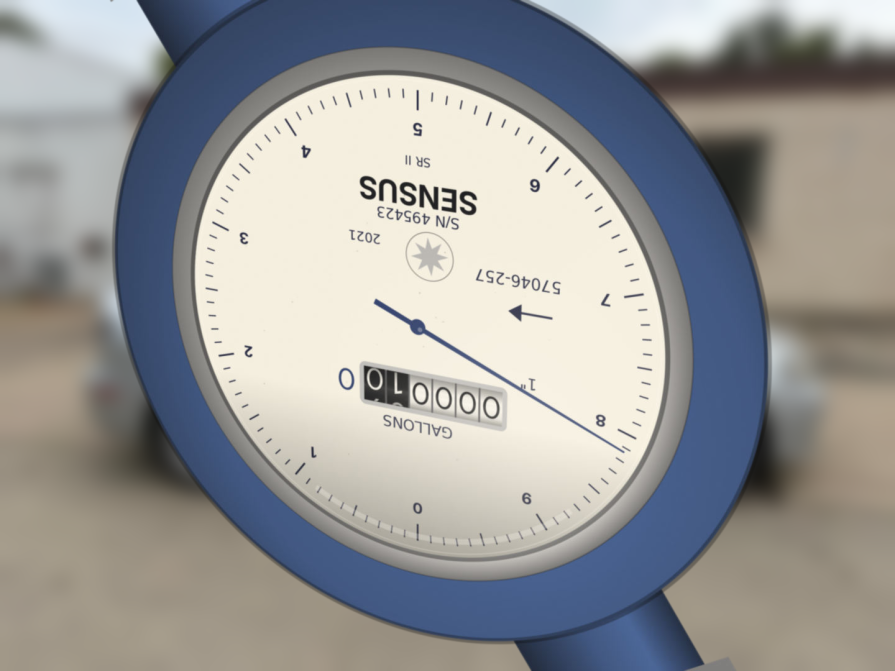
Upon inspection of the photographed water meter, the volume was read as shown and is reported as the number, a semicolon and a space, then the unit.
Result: 98.1; gal
